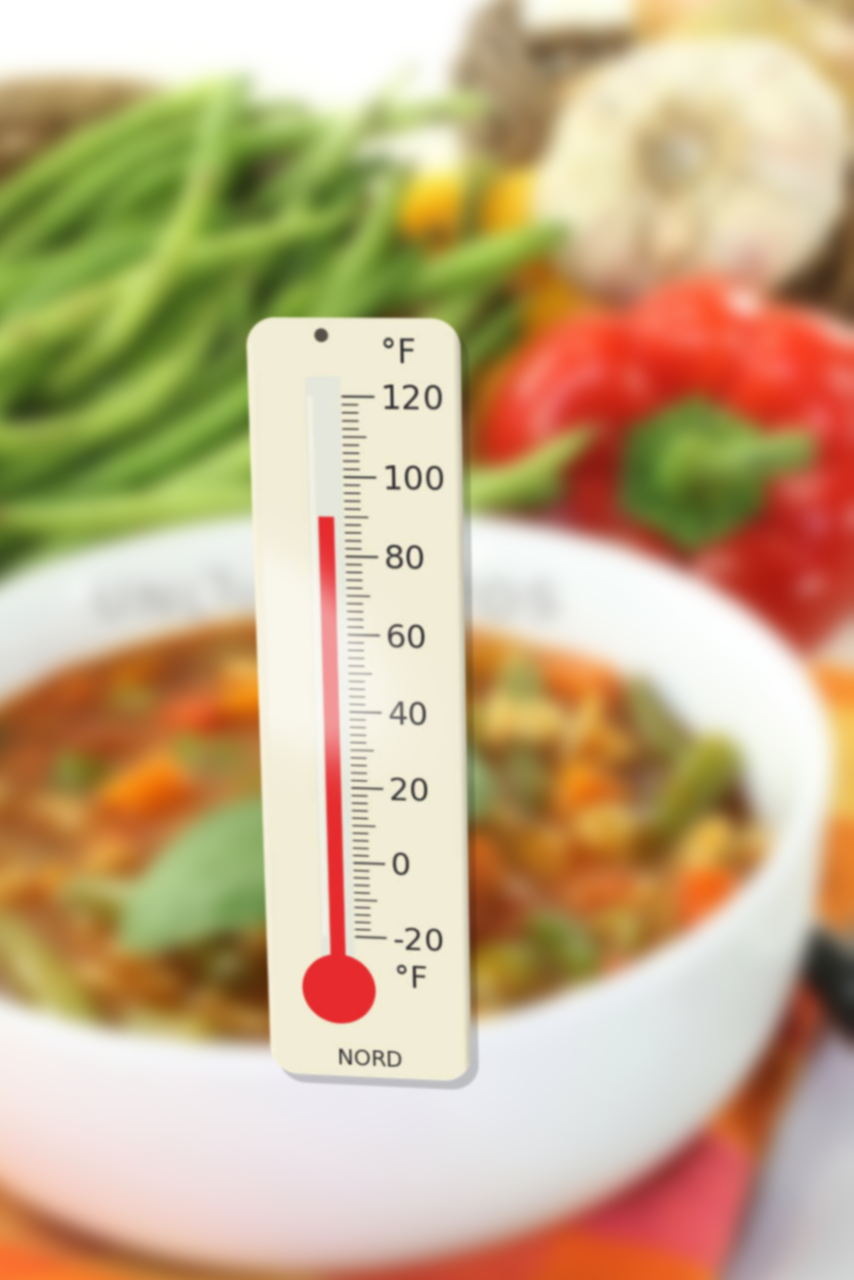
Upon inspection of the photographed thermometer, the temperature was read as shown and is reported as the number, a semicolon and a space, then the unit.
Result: 90; °F
